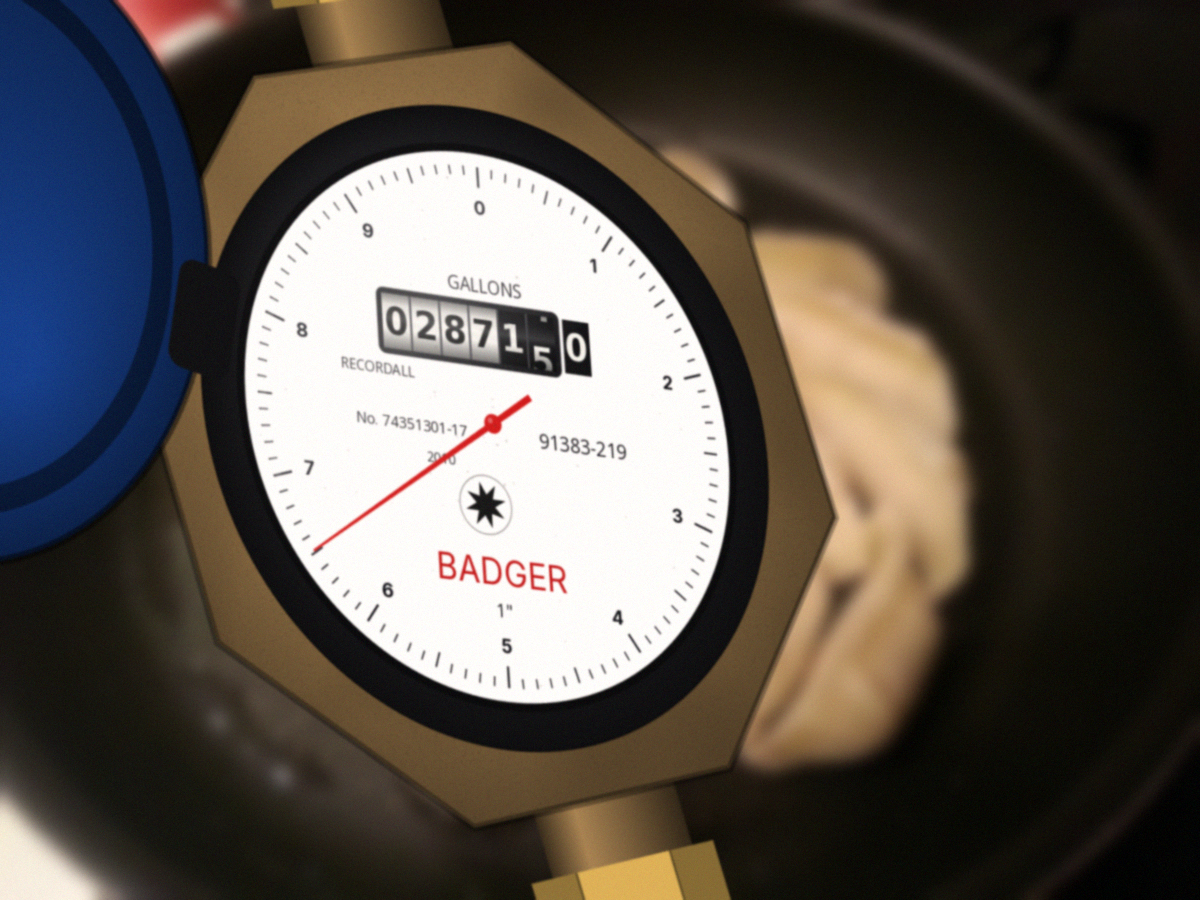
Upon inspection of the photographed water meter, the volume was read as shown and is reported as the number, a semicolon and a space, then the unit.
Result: 287146.5; gal
